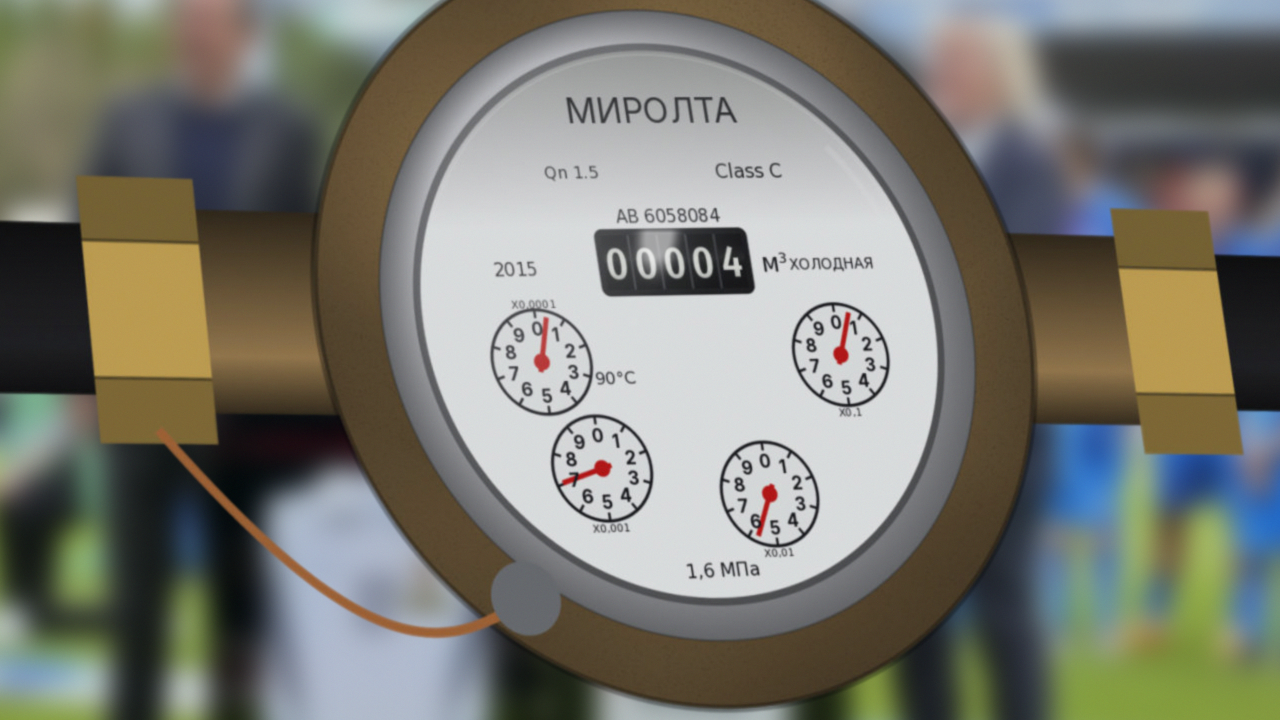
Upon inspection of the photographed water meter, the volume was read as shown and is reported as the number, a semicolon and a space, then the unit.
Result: 4.0570; m³
